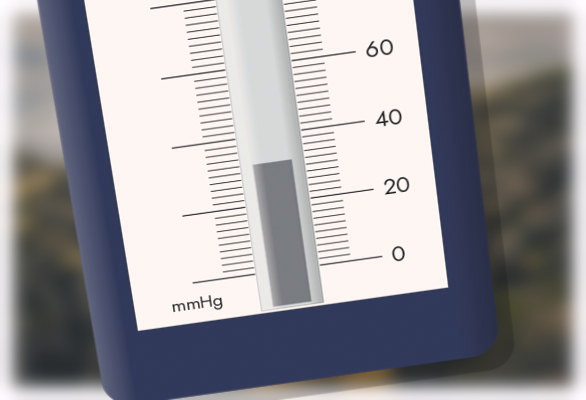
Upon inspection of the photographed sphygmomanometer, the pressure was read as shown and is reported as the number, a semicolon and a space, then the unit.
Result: 32; mmHg
